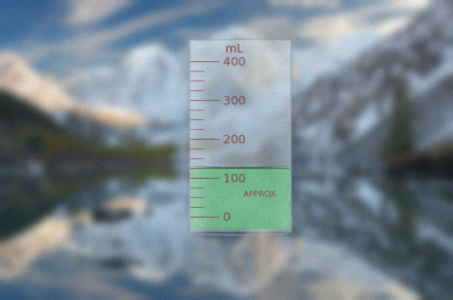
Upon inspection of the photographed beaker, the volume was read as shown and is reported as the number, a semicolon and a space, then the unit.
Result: 125; mL
